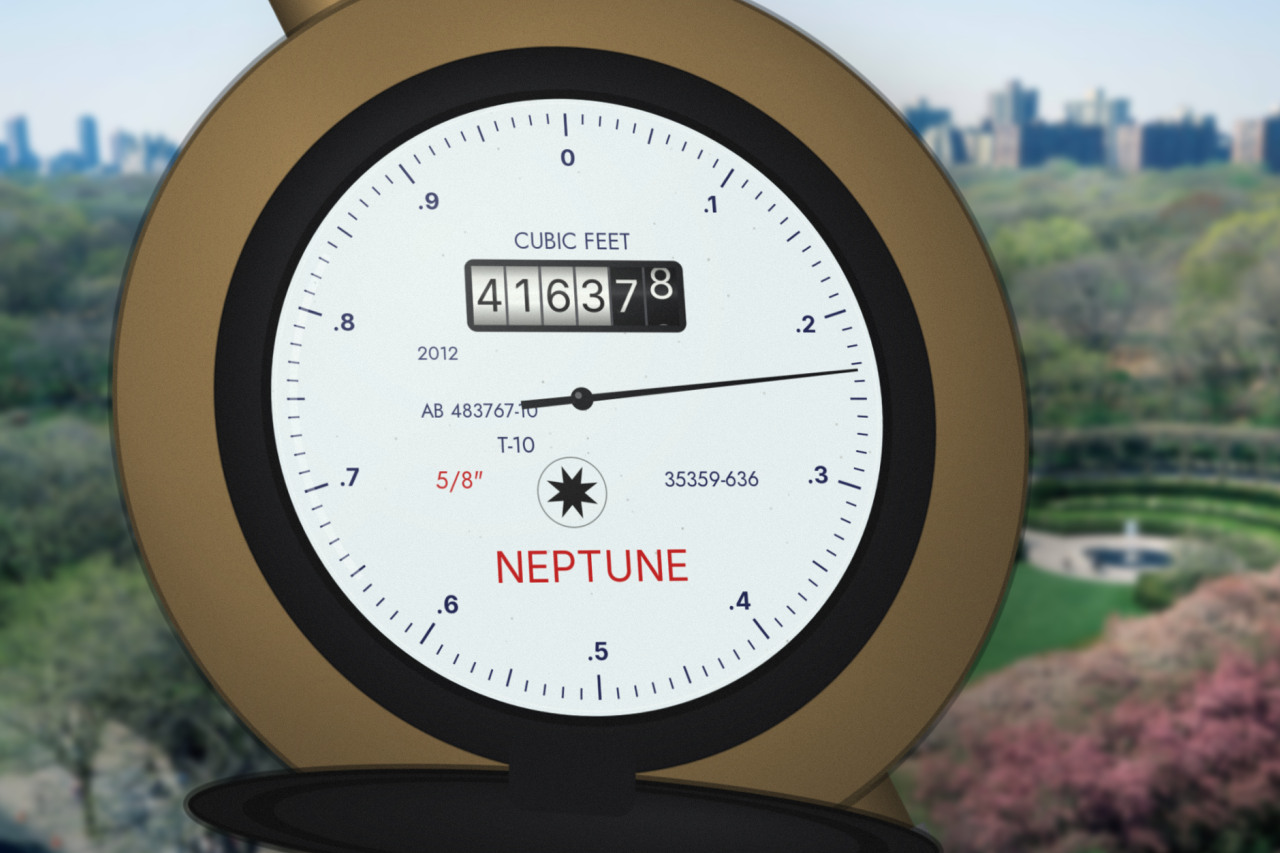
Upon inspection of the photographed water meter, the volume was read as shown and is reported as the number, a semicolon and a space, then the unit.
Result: 416378.23; ft³
